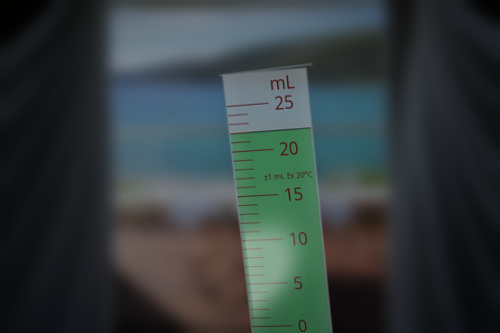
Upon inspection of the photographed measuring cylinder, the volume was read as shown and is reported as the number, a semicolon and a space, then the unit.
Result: 22; mL
